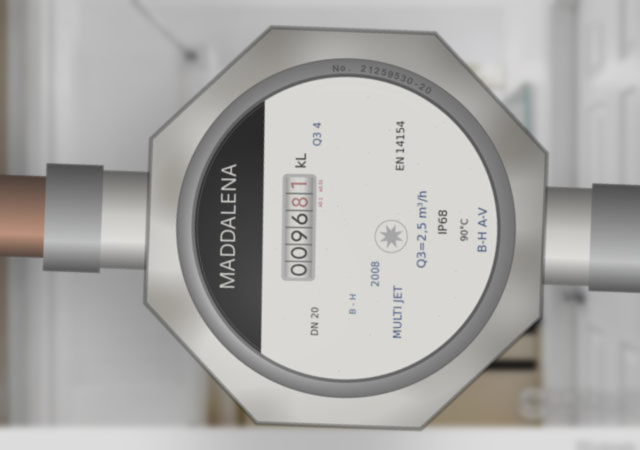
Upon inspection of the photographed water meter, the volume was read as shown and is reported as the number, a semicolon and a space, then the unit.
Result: 96.81; kL
